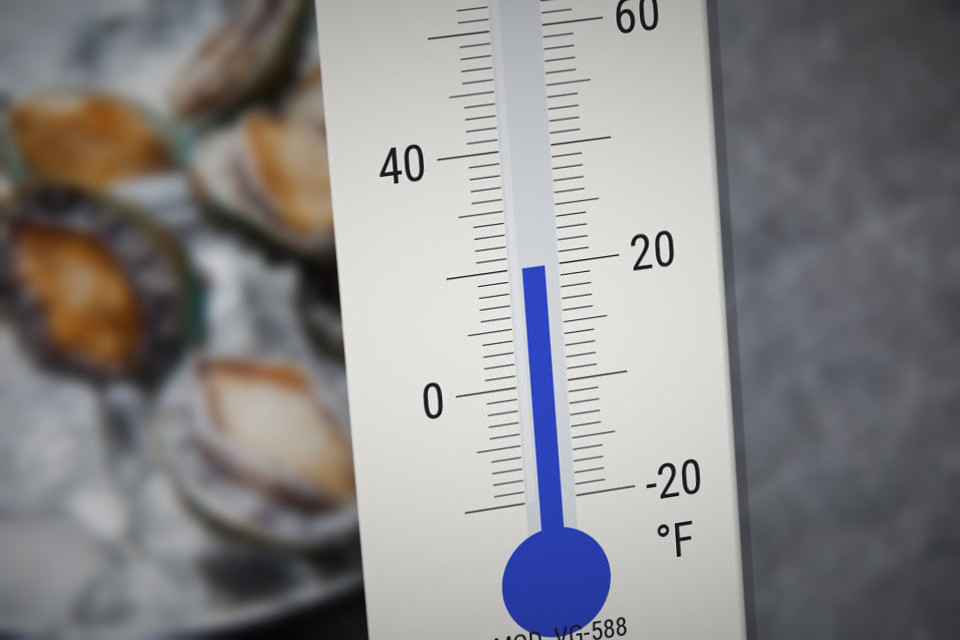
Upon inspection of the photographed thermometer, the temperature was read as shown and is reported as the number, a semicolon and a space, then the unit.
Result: 20; °F
